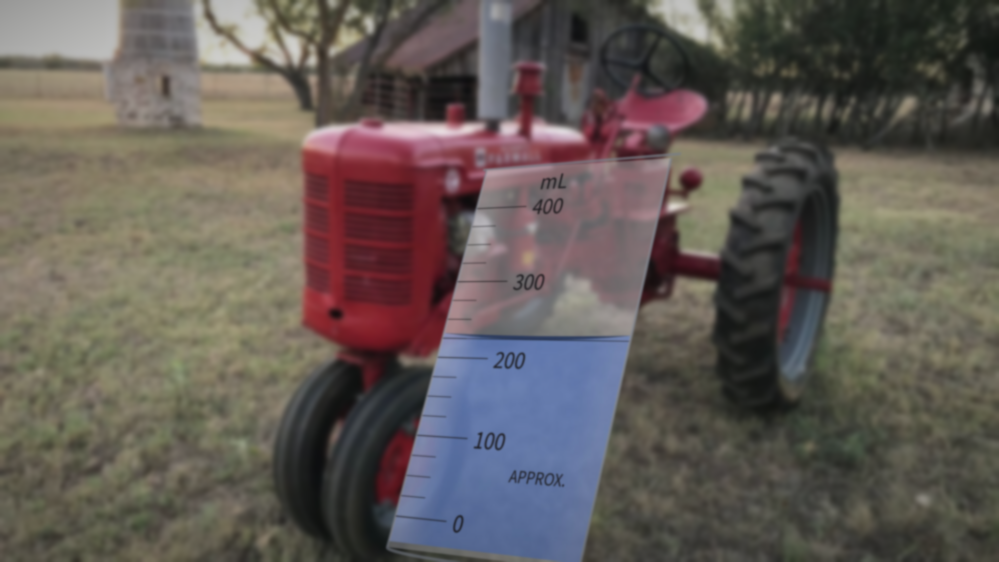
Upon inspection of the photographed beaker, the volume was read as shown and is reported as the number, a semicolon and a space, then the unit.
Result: 225; mL
